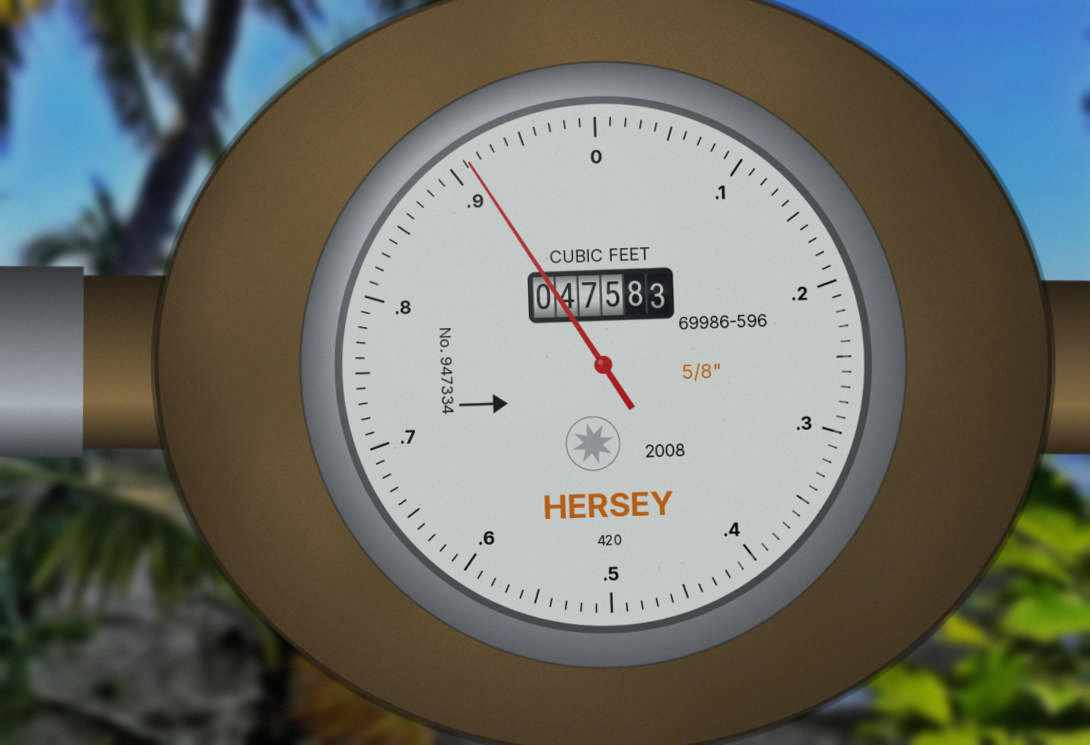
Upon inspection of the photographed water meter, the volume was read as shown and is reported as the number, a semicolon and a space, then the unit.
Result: 47582.91; ft³
